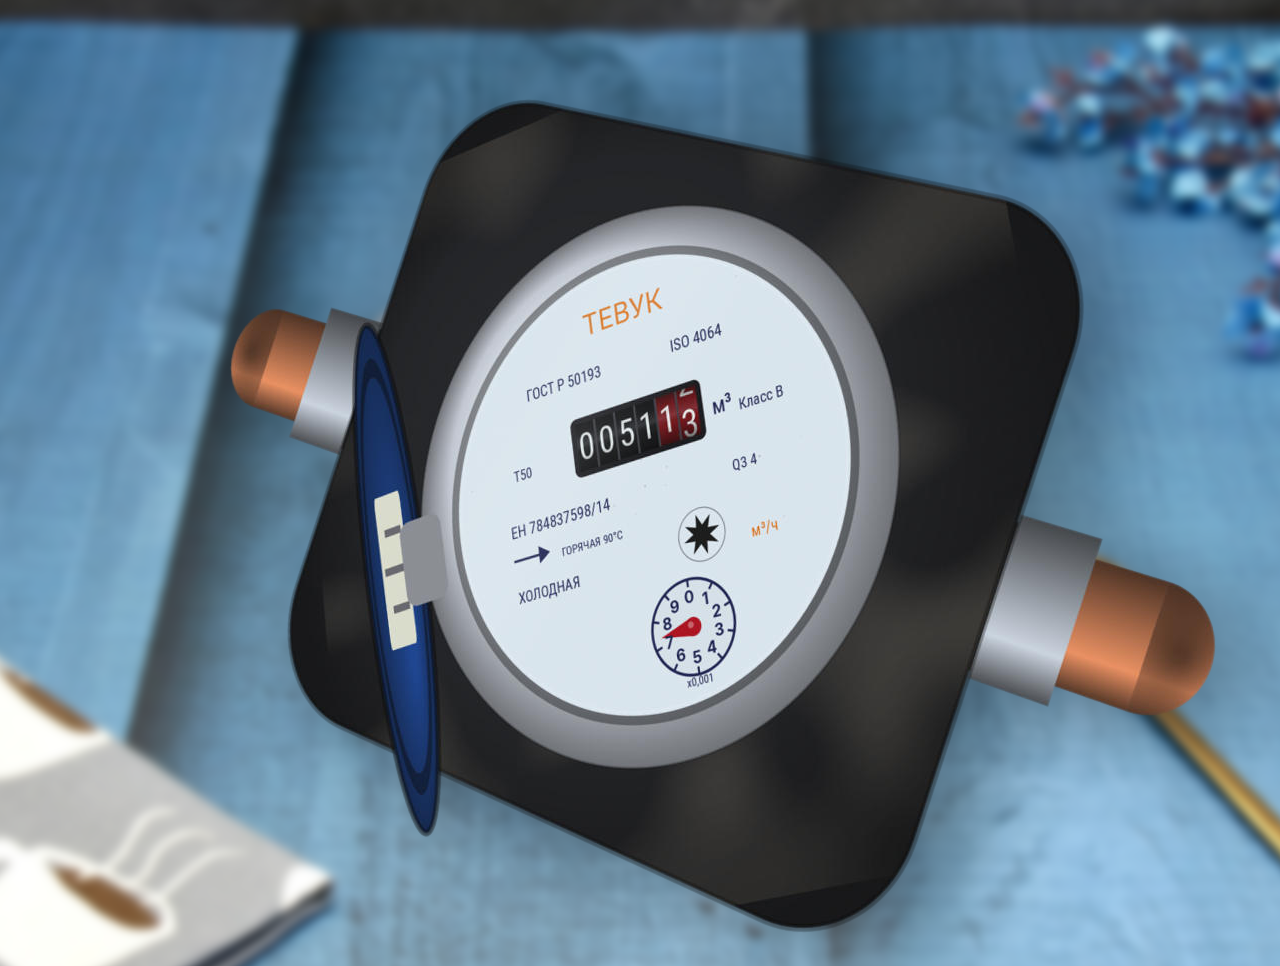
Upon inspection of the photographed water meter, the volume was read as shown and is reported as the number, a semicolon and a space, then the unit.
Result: 51.127; m³
